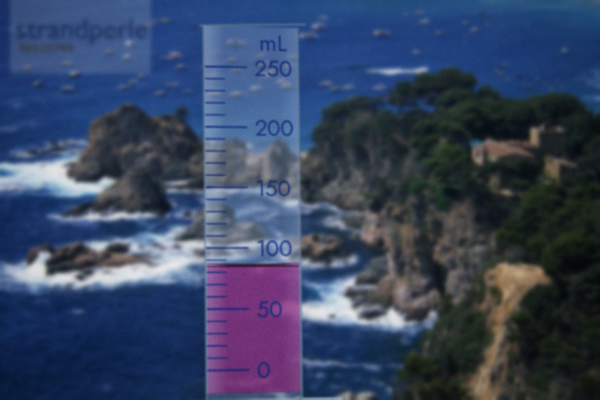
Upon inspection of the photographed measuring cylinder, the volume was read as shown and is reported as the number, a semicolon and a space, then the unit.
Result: 85; mL
